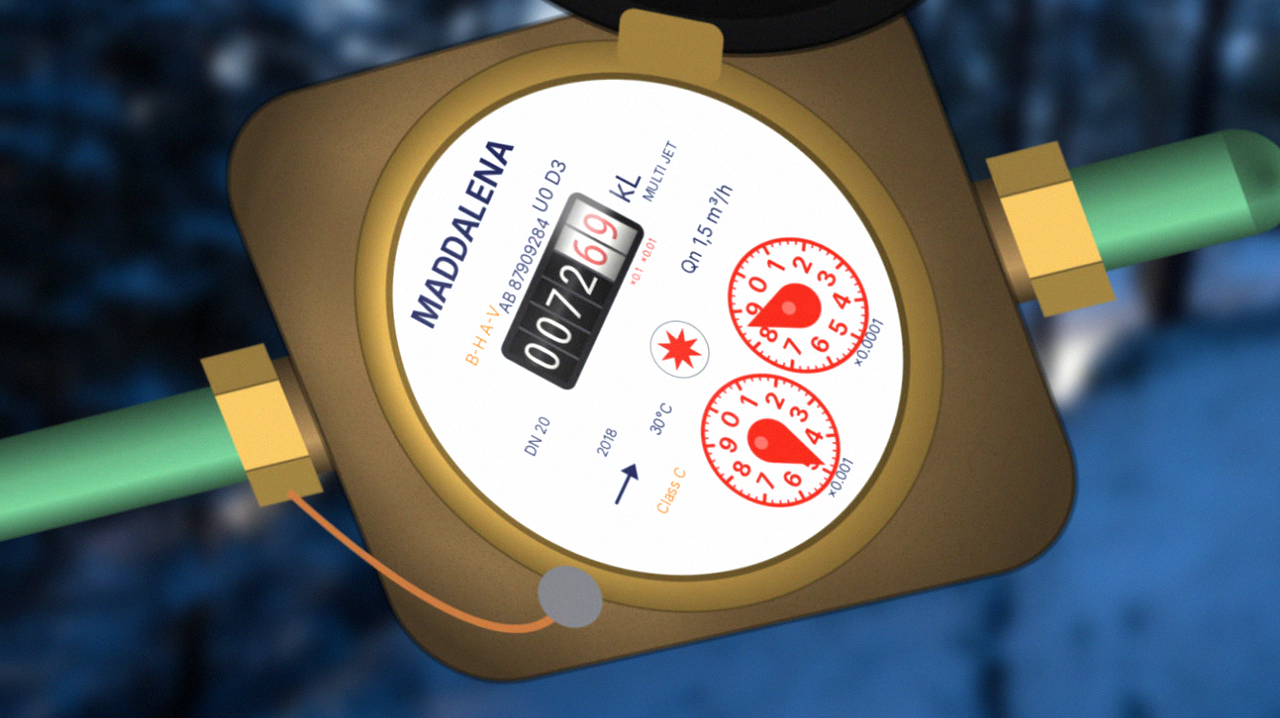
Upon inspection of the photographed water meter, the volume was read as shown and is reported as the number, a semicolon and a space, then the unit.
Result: 72.6948; kL
